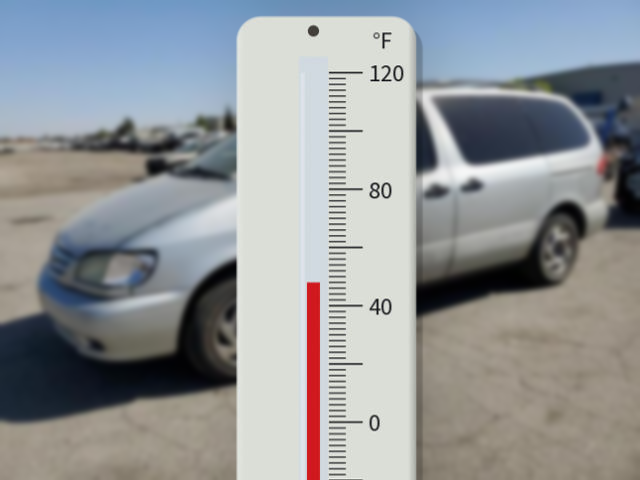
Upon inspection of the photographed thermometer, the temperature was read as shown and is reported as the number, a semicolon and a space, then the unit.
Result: 48; °F
